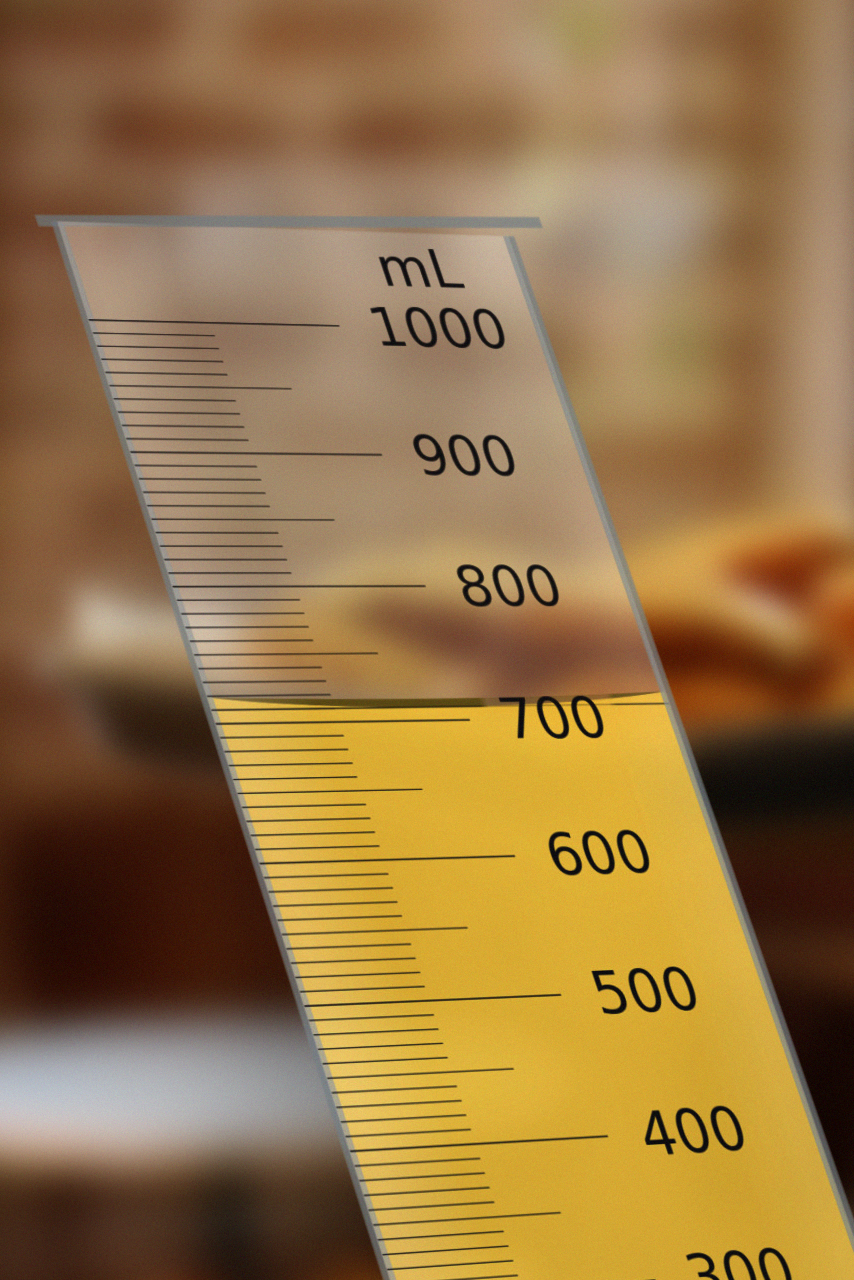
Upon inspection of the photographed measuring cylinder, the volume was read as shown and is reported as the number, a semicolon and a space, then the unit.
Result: 710; mL
